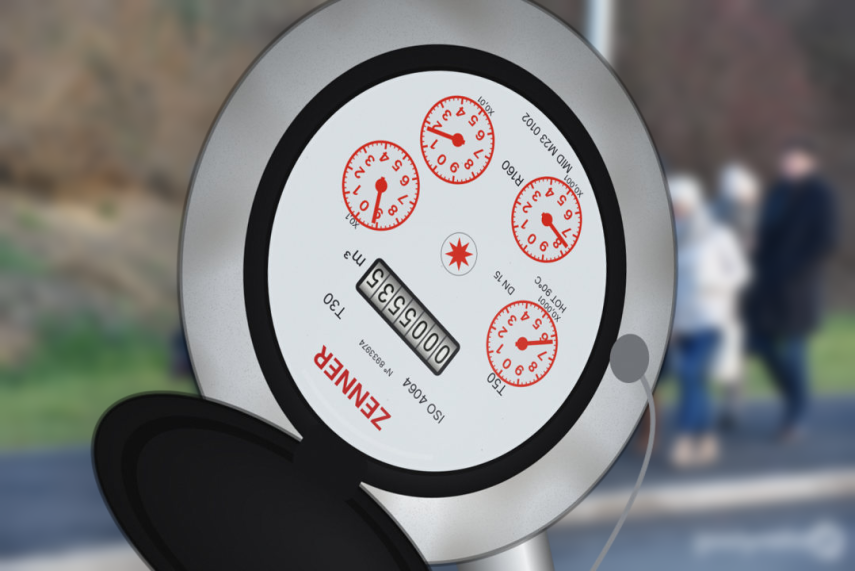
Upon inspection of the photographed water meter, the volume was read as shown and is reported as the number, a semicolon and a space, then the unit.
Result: 5534.9176; m³
